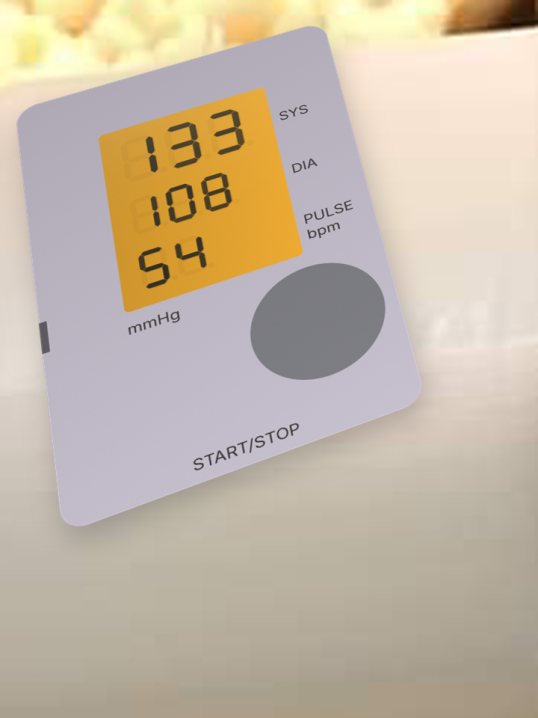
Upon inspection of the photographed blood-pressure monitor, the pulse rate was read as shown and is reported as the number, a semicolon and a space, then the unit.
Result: 54; bpm
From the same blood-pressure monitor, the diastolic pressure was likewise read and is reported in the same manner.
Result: 108; mmHg
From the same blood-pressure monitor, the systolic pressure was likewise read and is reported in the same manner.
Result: 133; mmHg
